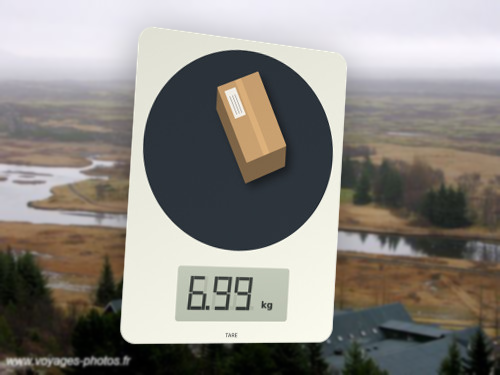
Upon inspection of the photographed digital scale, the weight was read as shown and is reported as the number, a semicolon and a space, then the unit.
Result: 6.99; kg
